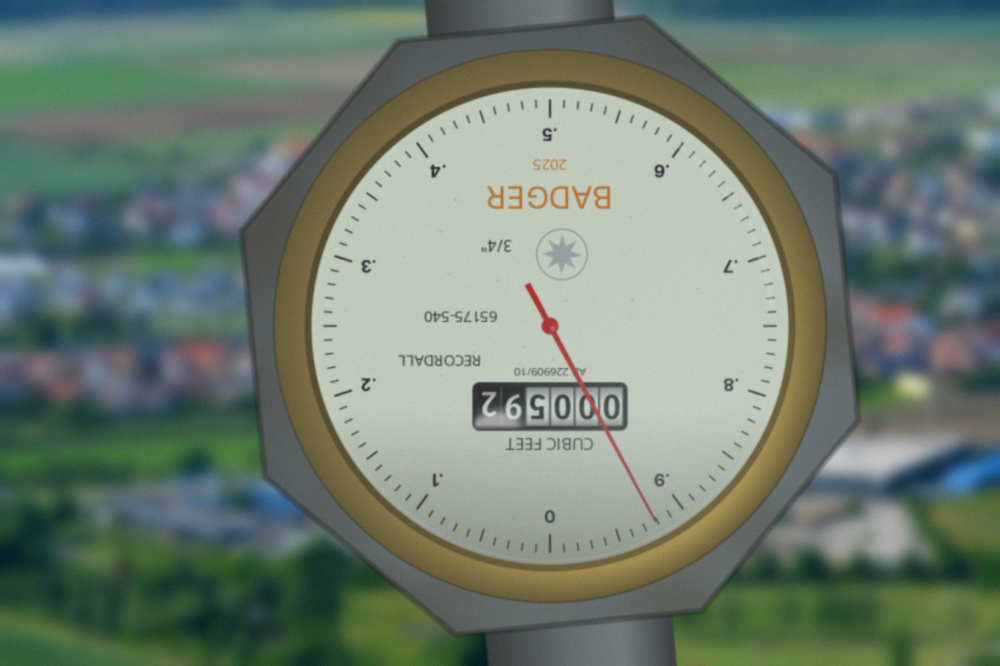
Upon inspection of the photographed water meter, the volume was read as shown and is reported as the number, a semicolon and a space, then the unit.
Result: 591.92; ft³
